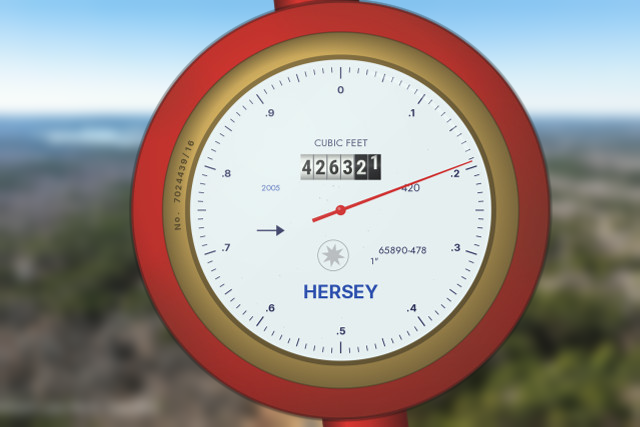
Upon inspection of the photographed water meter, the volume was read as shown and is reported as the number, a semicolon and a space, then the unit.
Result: 426321.19; ft³
